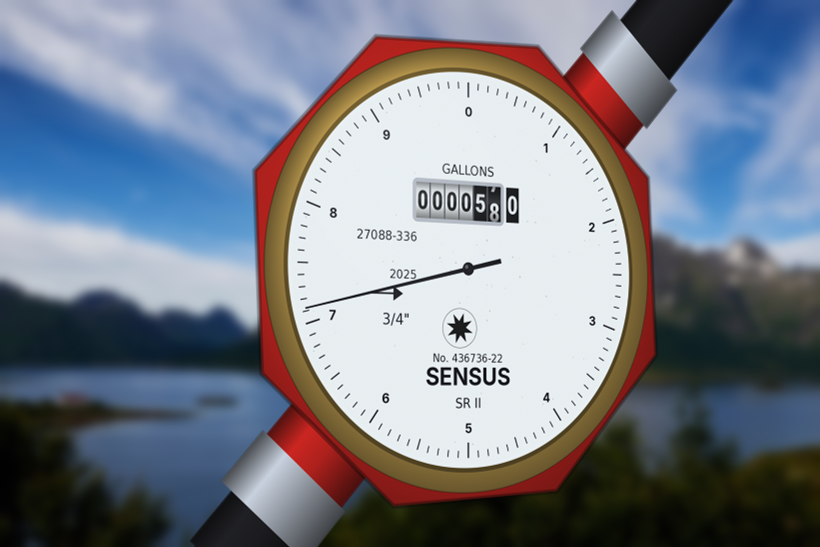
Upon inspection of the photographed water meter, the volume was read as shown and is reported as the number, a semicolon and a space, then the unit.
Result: 577.1; gal
